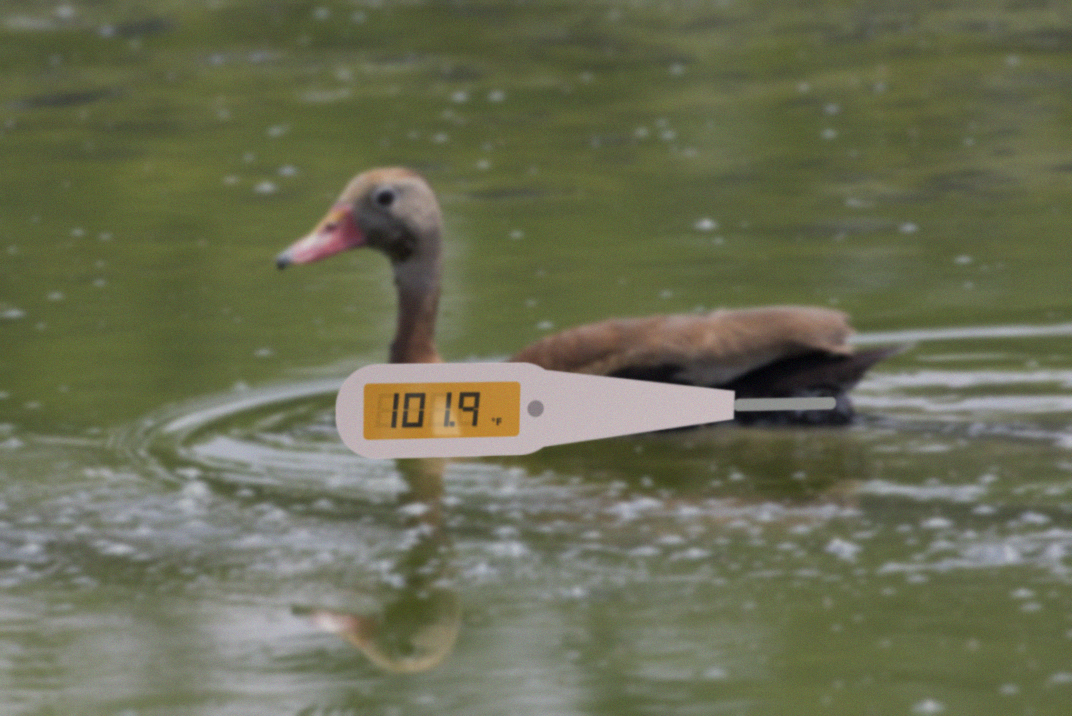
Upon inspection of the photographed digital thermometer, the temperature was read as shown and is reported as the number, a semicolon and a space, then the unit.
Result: 101.9; °F
